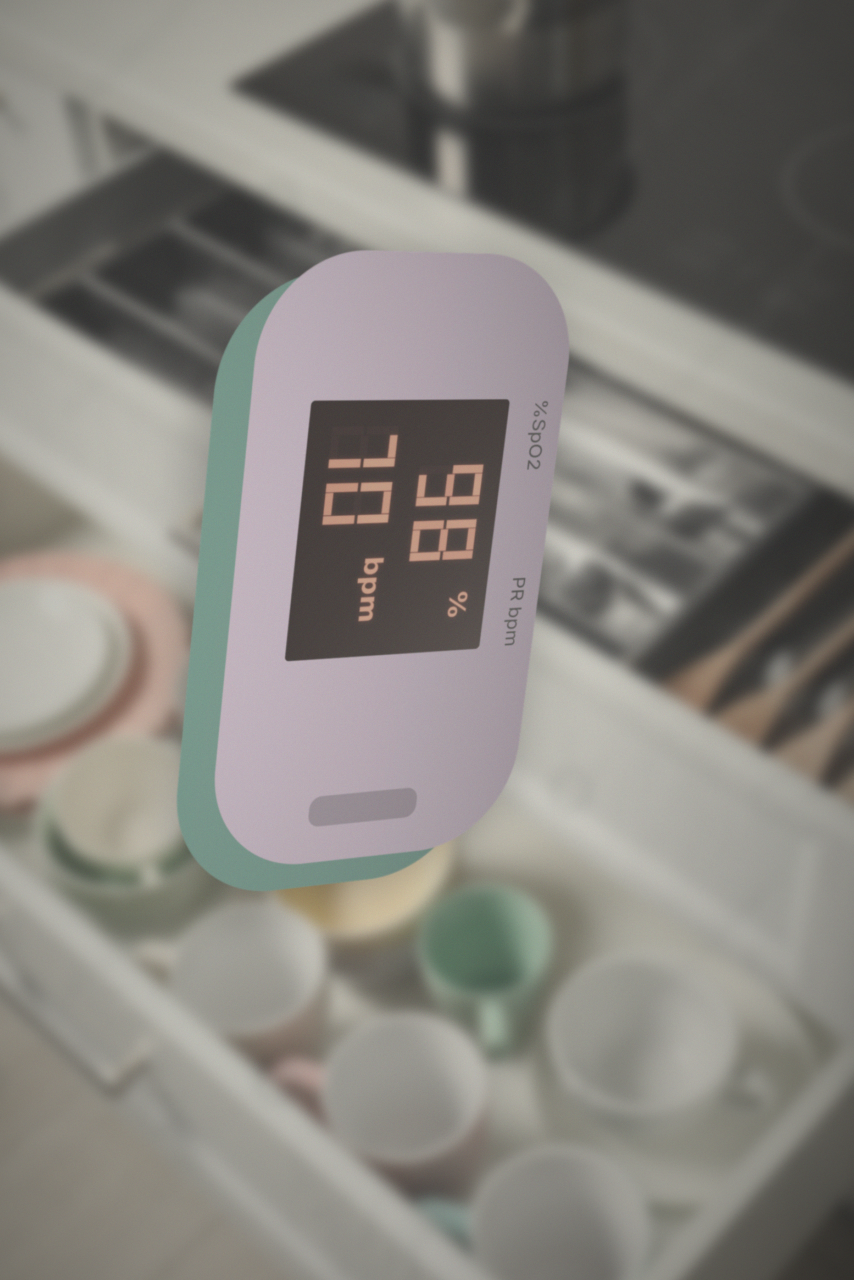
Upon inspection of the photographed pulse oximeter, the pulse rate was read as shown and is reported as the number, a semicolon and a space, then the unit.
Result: 70; bpm
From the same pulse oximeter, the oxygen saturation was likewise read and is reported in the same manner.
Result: 98; %
